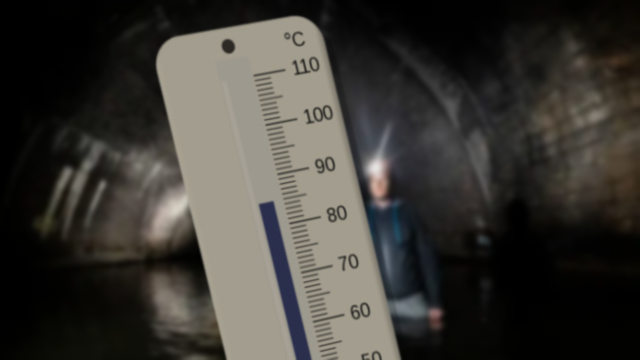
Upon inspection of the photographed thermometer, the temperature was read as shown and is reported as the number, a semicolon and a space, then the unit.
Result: 85; °C
